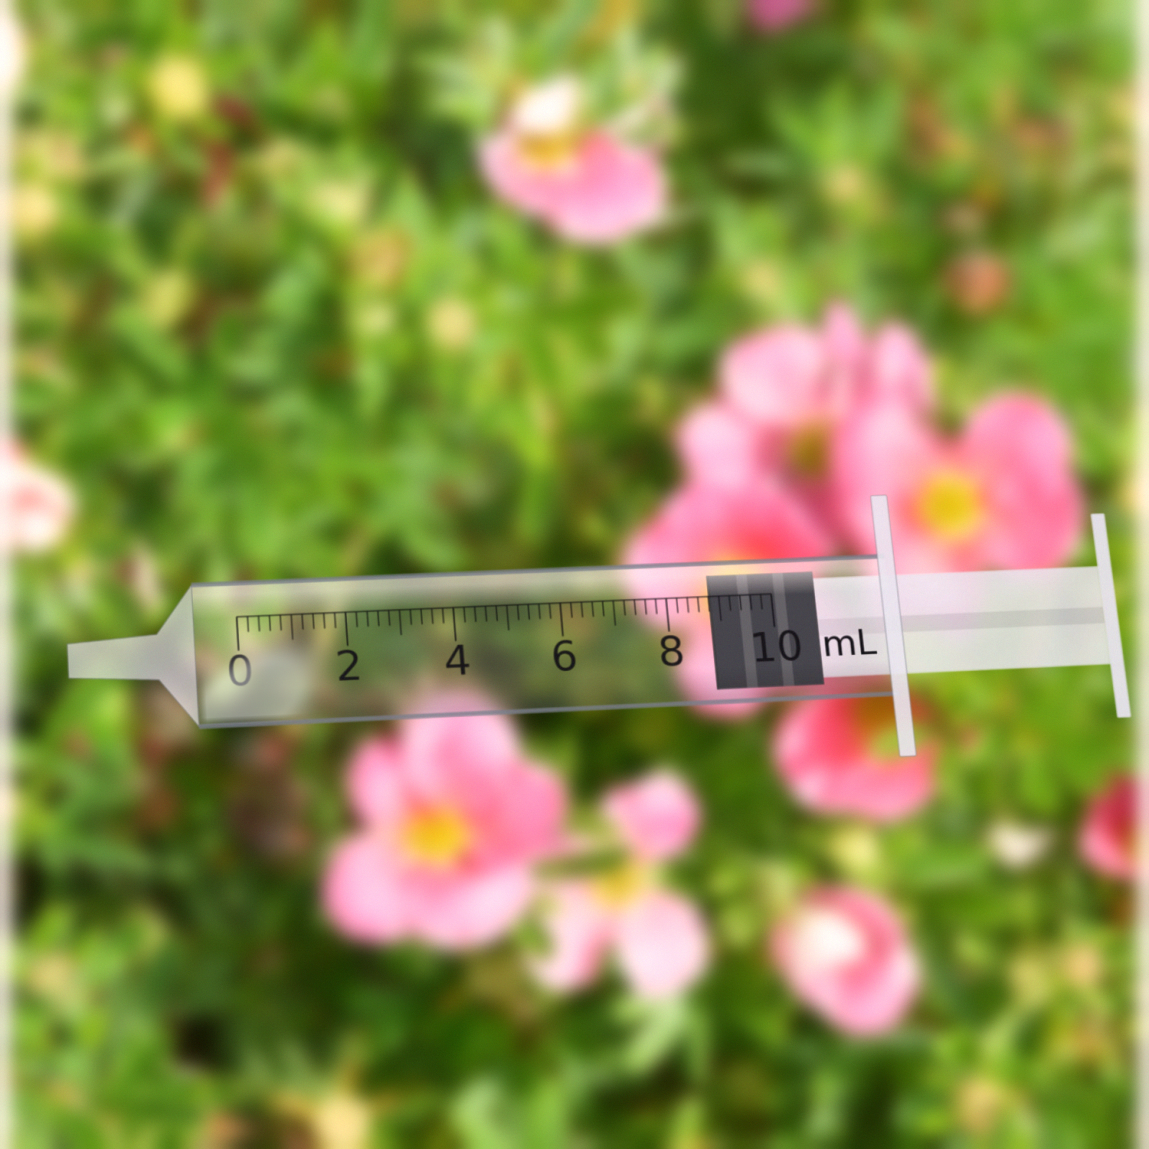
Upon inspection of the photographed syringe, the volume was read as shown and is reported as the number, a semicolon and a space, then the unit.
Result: 8.8; mL
